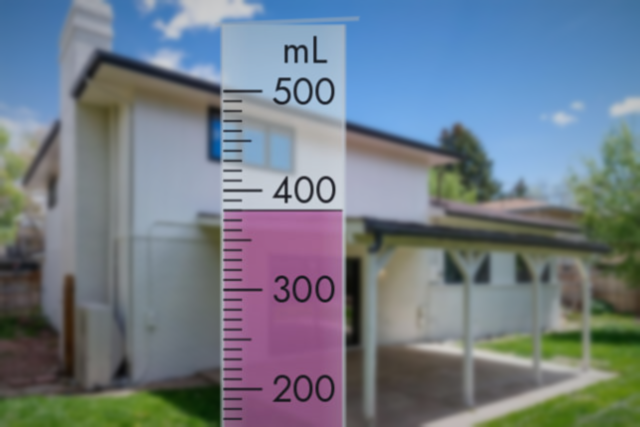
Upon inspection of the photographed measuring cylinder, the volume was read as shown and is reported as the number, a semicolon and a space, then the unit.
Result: 380; mL
